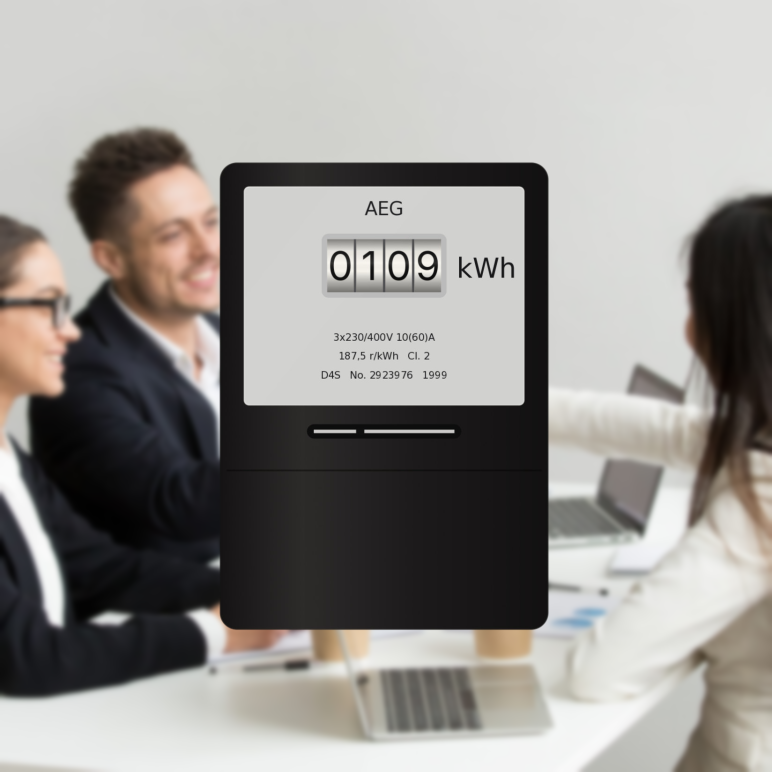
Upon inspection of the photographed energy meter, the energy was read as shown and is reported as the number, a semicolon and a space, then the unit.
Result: 109; kWh
